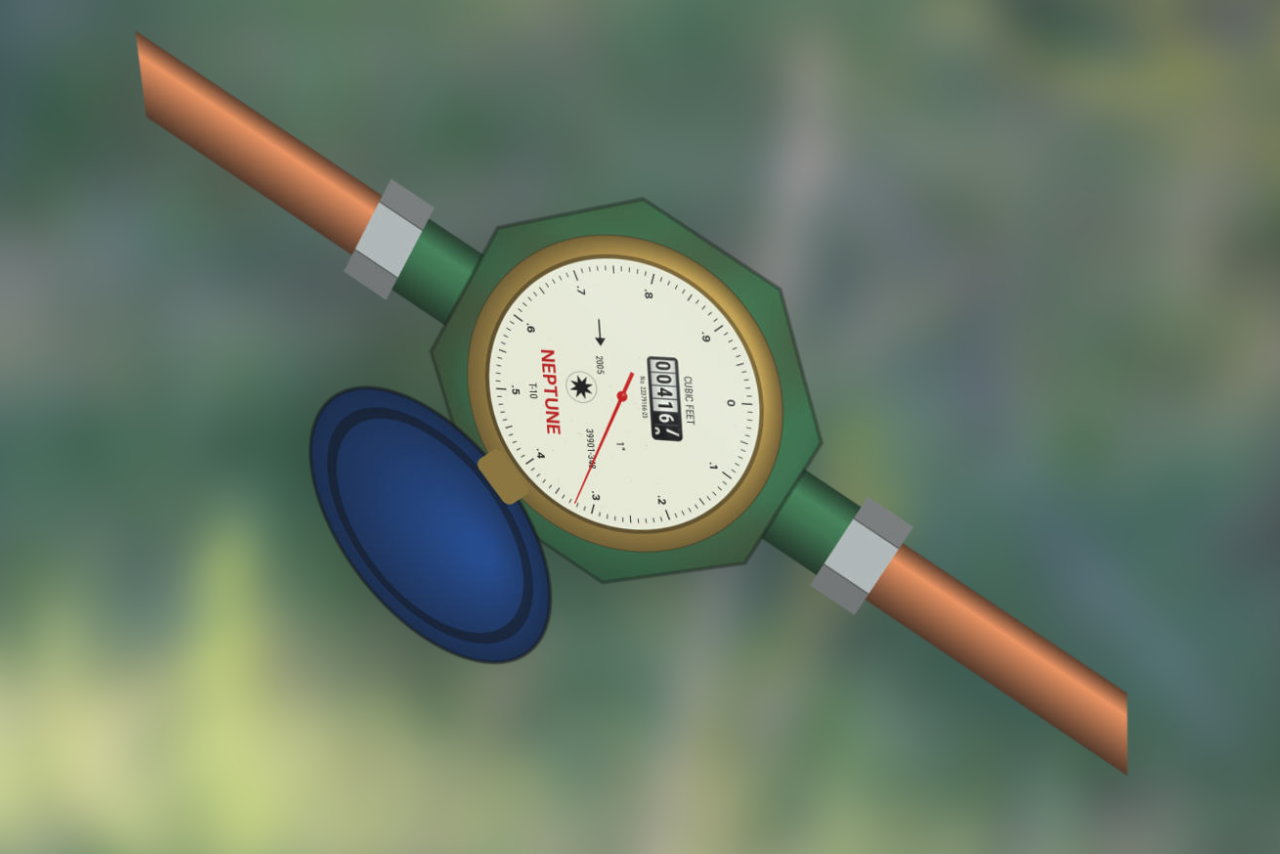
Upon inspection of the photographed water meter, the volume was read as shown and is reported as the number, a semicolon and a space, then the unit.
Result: 4167.32; ft³
